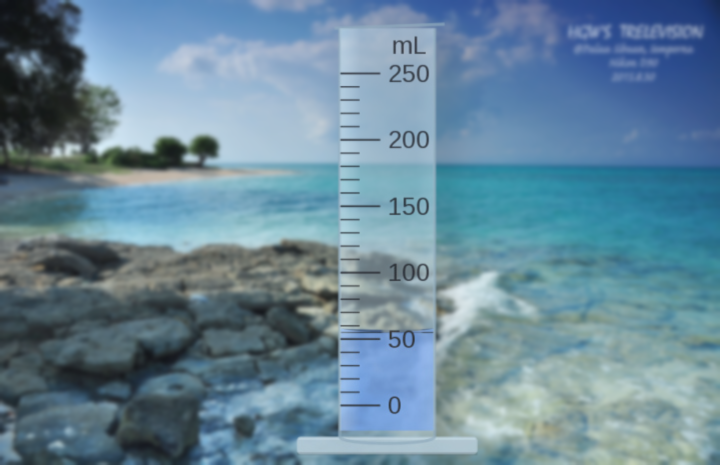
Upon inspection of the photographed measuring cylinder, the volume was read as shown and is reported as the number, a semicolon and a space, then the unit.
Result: 55; mL
